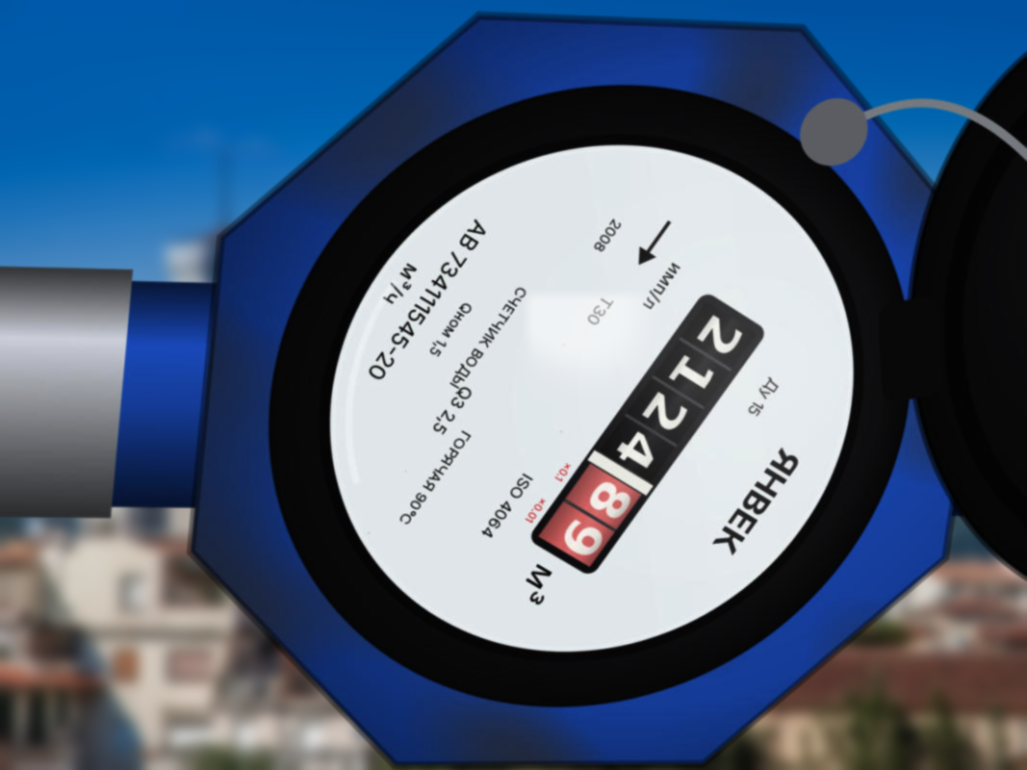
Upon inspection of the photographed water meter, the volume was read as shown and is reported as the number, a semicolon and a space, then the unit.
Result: 2124.89; m³
